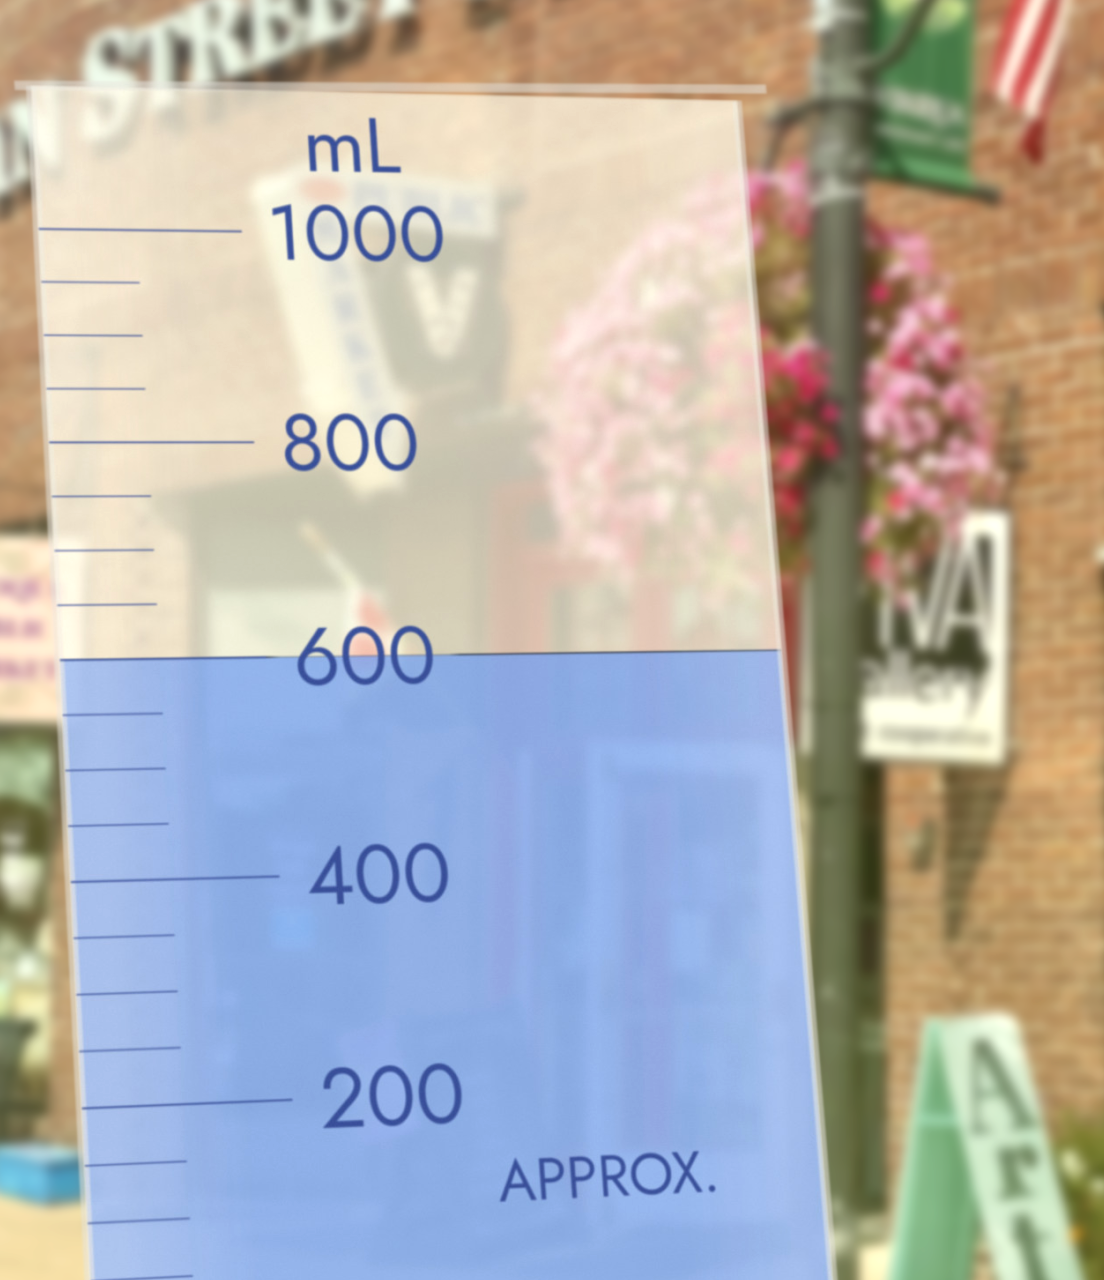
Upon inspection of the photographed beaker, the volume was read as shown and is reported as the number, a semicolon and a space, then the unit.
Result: 600; mL
